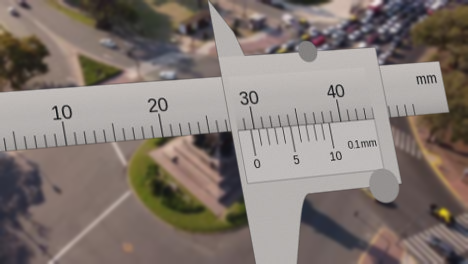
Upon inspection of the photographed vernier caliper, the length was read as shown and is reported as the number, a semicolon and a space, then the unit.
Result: 29.6; mm
